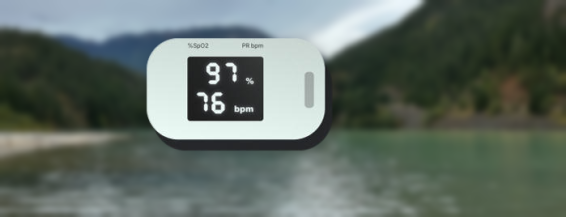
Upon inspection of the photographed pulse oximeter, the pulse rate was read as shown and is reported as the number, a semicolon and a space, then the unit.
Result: 76; bpm
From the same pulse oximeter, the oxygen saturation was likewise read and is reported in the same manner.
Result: 97; %
